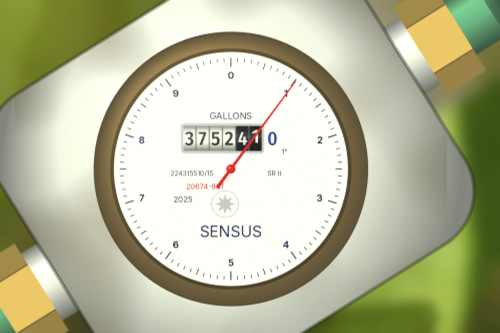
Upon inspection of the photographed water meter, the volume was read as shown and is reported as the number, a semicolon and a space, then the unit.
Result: 3752411.0; gal
